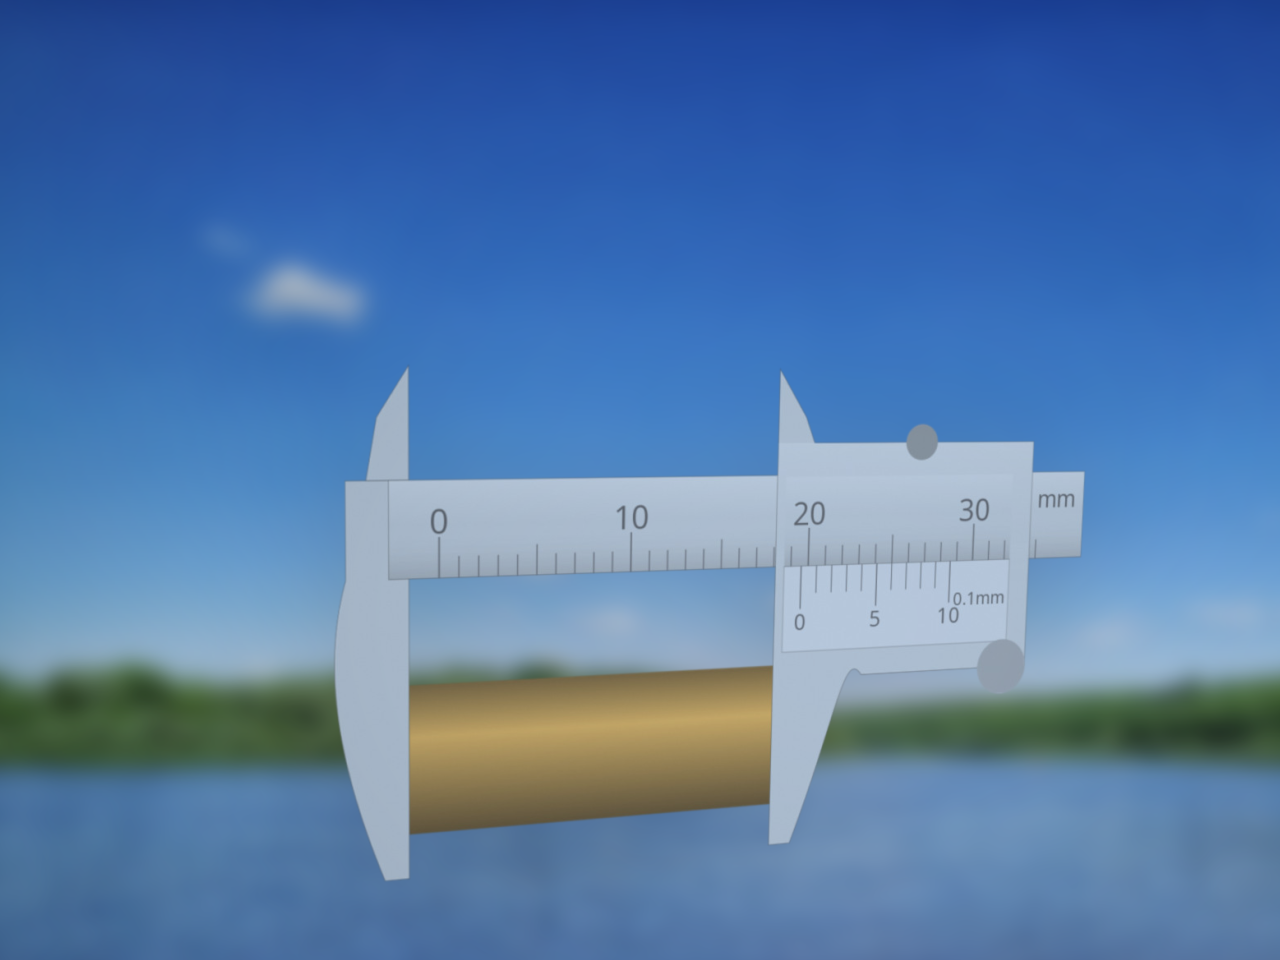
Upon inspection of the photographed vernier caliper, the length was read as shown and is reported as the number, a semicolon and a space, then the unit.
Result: 19.6; mm
